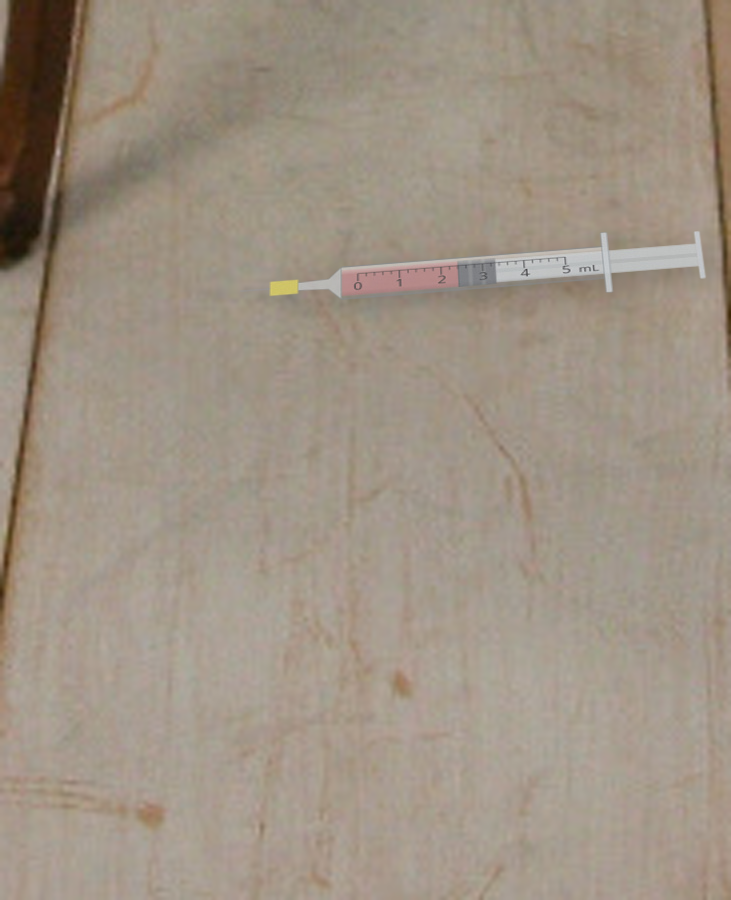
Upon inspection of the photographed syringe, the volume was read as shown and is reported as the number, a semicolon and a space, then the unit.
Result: 2.4; mL
